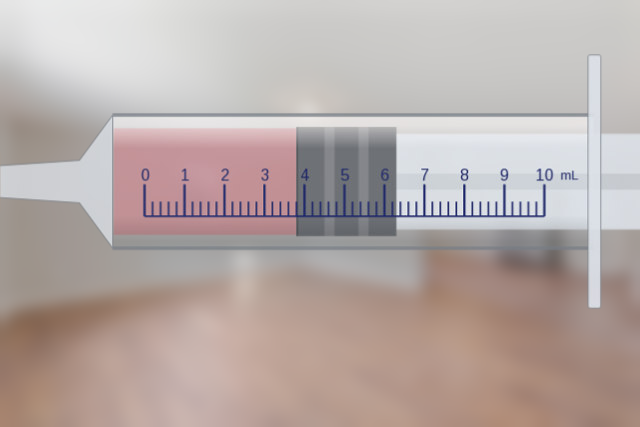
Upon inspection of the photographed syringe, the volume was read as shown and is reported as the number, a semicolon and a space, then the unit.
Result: 3.8; mL
